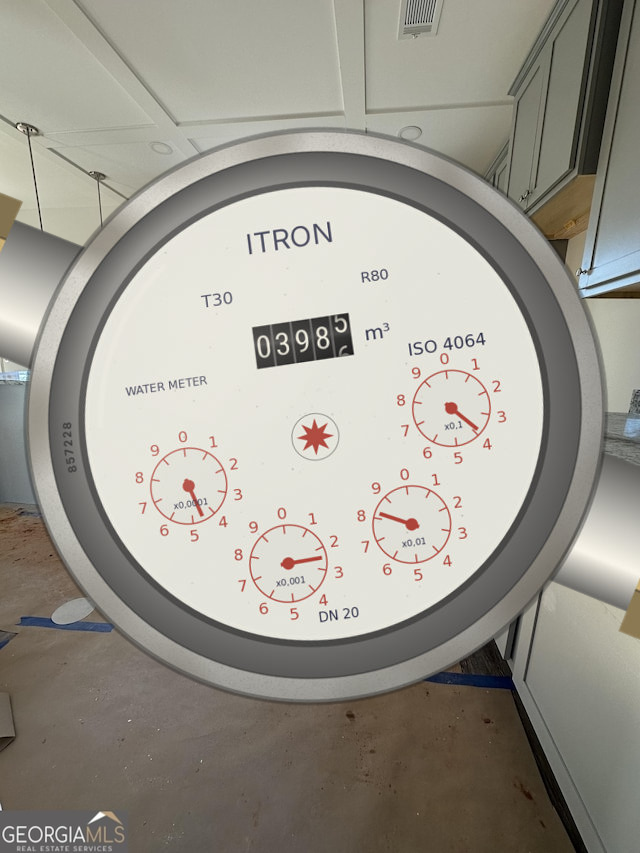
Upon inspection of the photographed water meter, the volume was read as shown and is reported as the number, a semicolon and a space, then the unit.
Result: 3985.3824; m³
